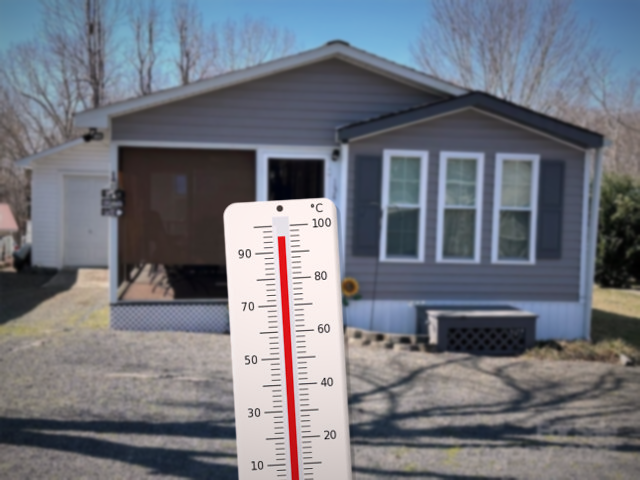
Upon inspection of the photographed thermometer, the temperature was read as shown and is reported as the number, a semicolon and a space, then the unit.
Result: 96; °C
